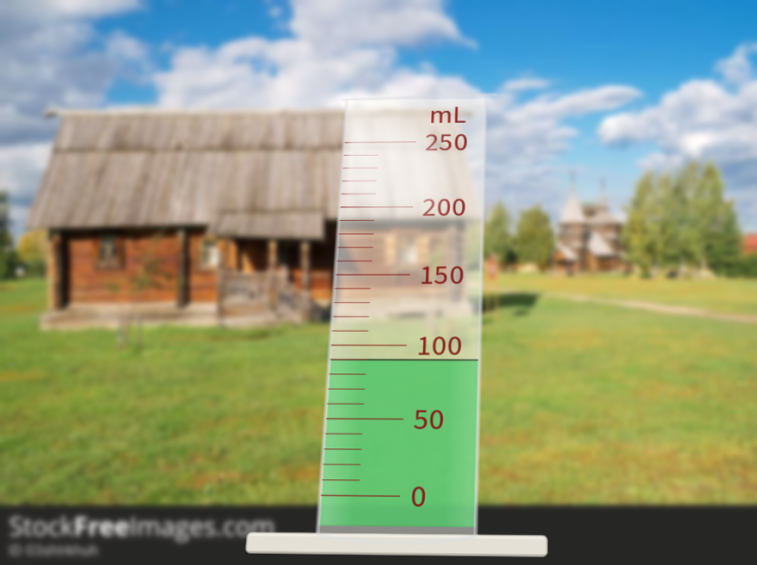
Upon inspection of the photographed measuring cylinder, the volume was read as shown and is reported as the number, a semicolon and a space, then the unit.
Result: 90; mL
